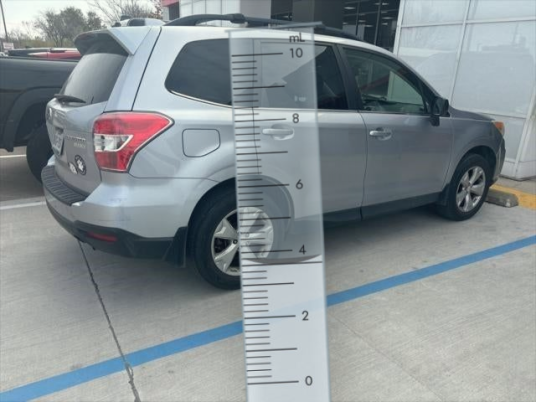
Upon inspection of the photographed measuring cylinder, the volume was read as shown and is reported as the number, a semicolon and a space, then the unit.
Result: 3.6; mL
